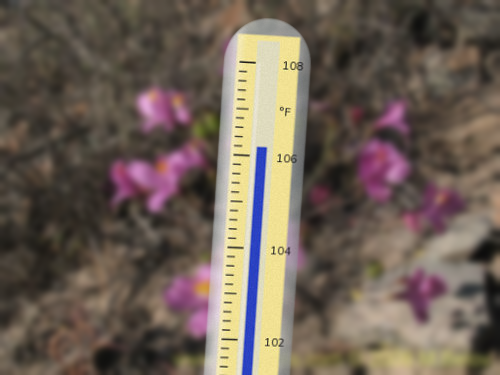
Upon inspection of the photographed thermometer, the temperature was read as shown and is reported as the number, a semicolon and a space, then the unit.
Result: 106.2; °F
